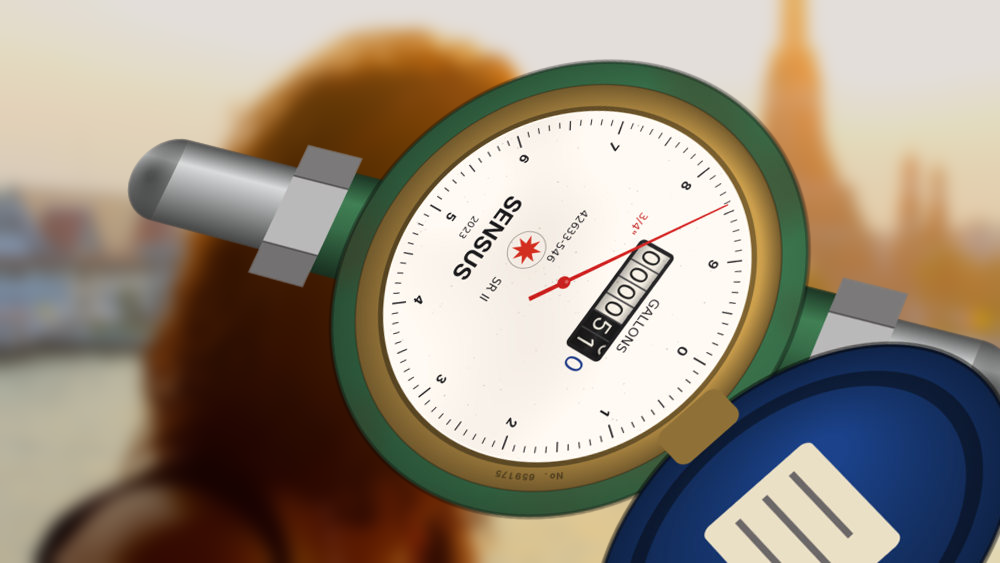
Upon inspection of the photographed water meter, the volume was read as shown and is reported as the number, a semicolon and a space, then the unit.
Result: 508.4; gal
